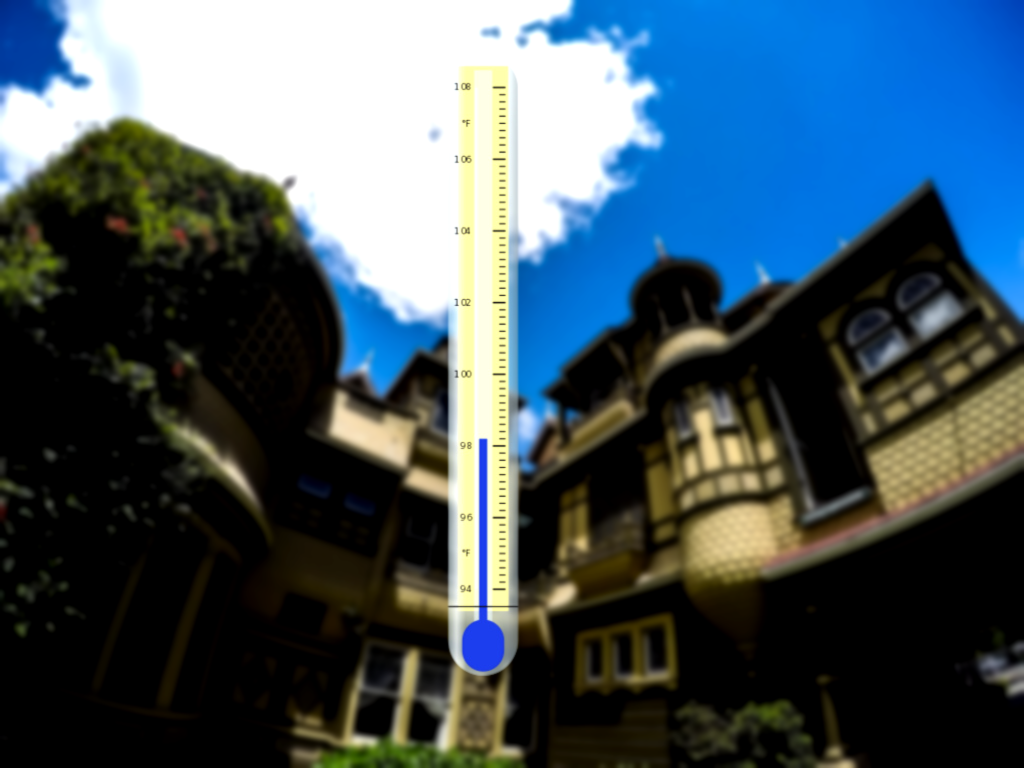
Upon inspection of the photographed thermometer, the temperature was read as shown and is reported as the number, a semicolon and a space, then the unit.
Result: 98.2; °F
